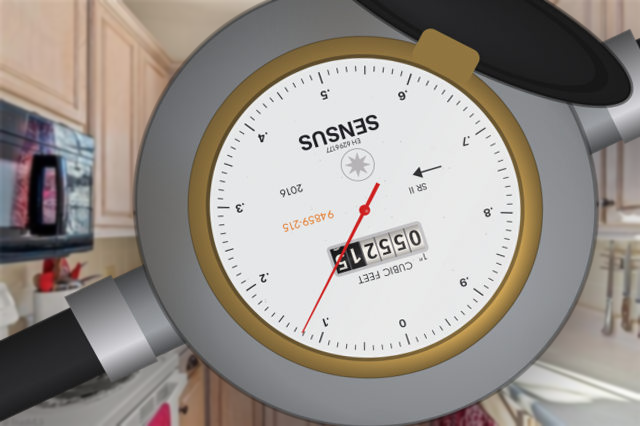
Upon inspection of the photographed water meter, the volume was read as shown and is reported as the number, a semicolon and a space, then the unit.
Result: 55215.12; ft³
